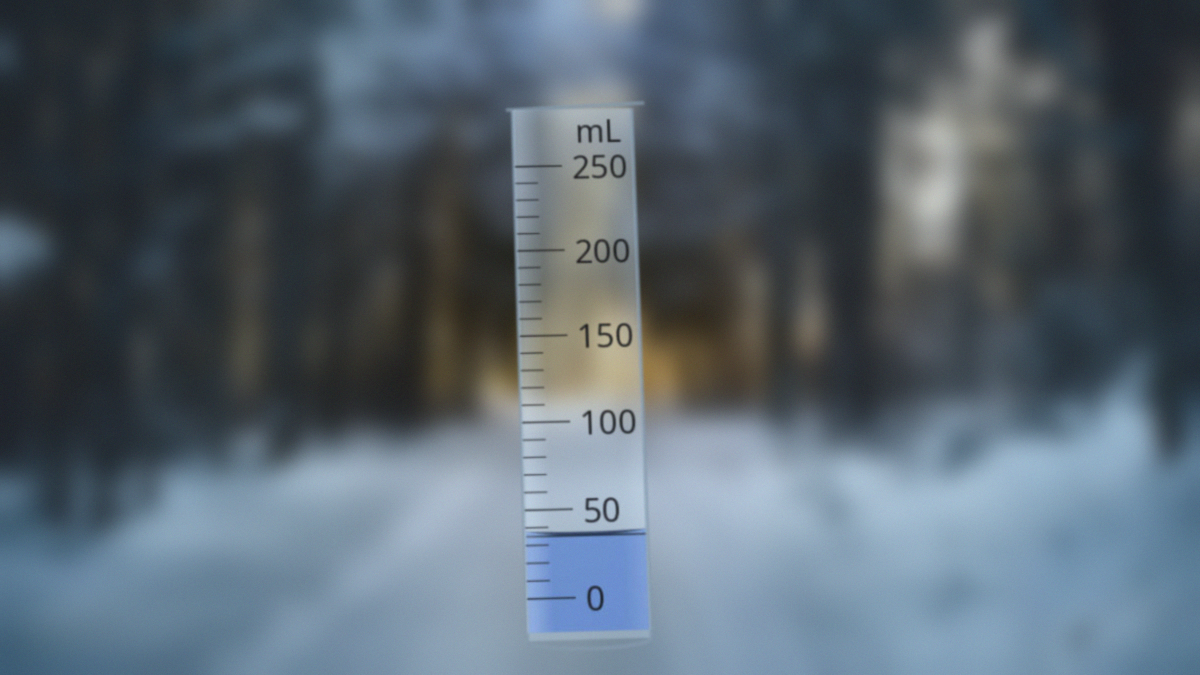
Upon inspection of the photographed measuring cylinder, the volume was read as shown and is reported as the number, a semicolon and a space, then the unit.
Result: 35; mL
